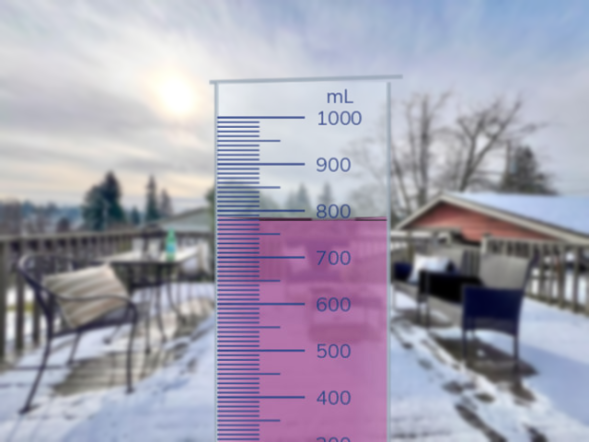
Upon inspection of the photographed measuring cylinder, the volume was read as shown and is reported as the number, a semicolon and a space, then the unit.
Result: 780; mL
